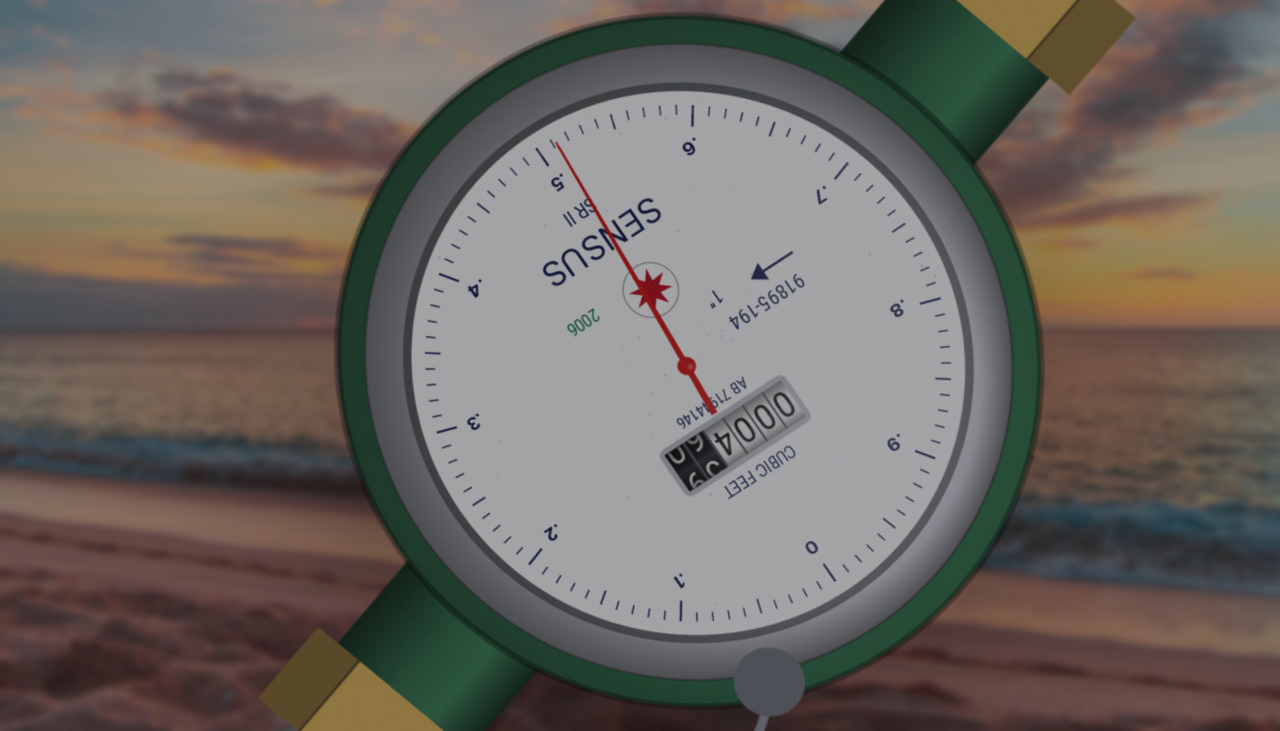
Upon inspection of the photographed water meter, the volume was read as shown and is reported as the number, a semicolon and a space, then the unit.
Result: 459.51; ft³
